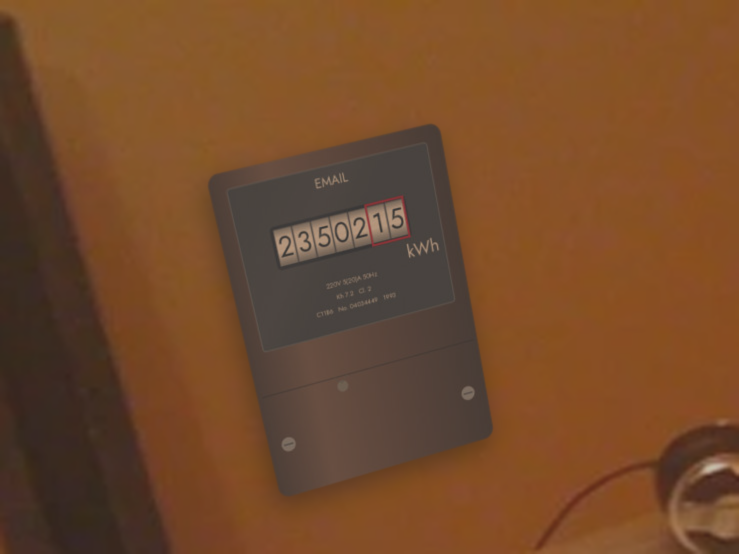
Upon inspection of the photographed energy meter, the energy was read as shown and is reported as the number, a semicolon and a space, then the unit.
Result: 23502.15; kWh
